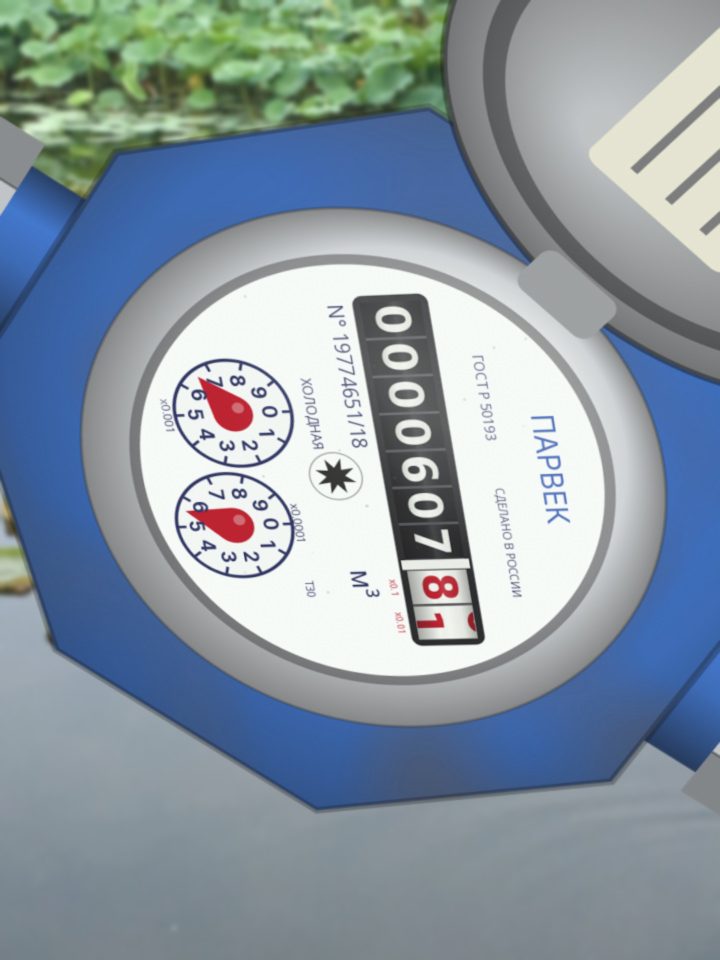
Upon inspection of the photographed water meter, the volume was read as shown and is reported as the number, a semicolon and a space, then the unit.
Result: 607.8065; m³
